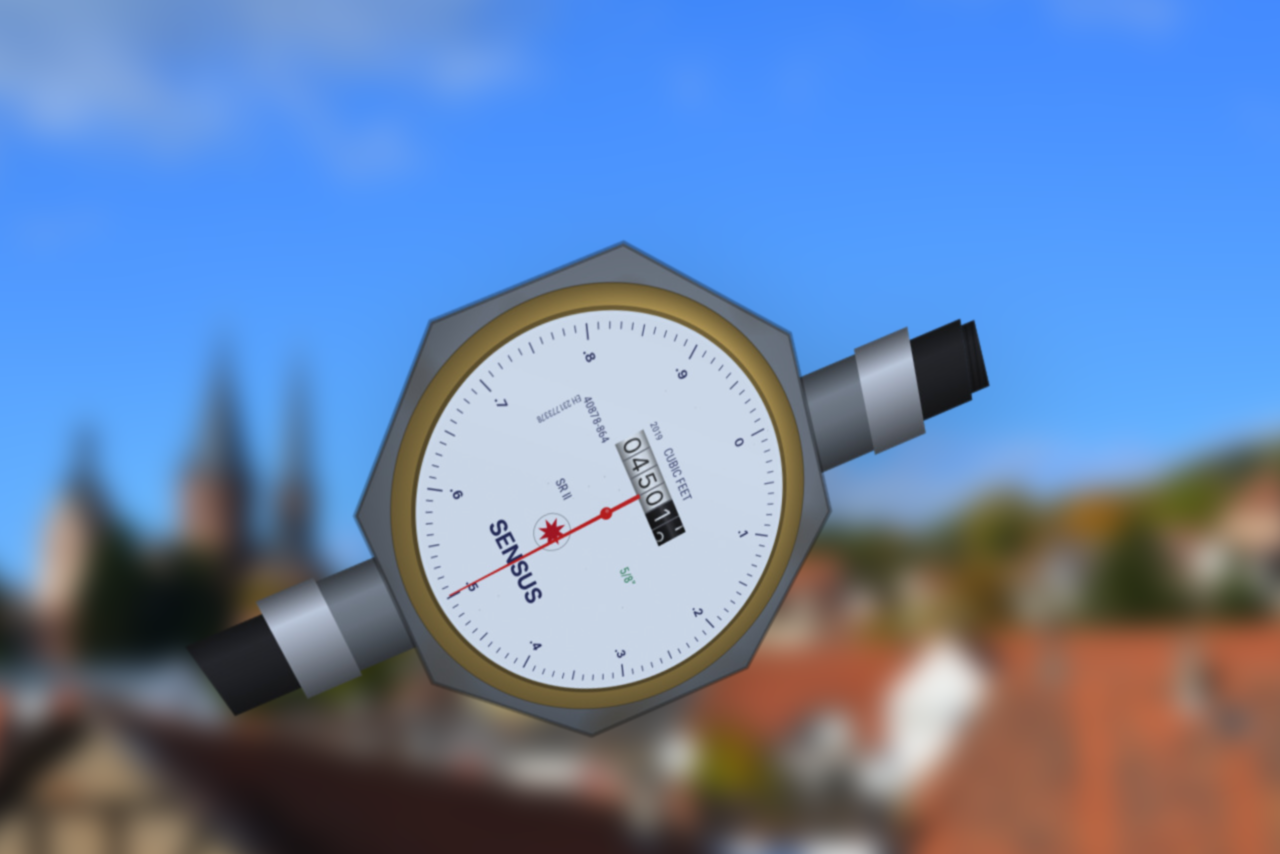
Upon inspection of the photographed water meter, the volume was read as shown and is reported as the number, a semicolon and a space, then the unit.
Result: 45011.50; ft³
